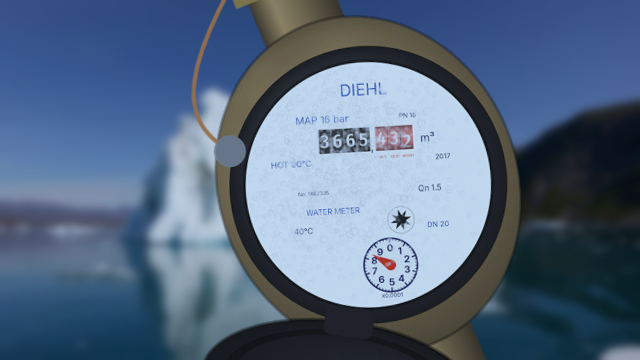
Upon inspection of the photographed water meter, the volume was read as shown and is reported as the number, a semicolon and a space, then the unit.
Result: 3665.4318; m³
